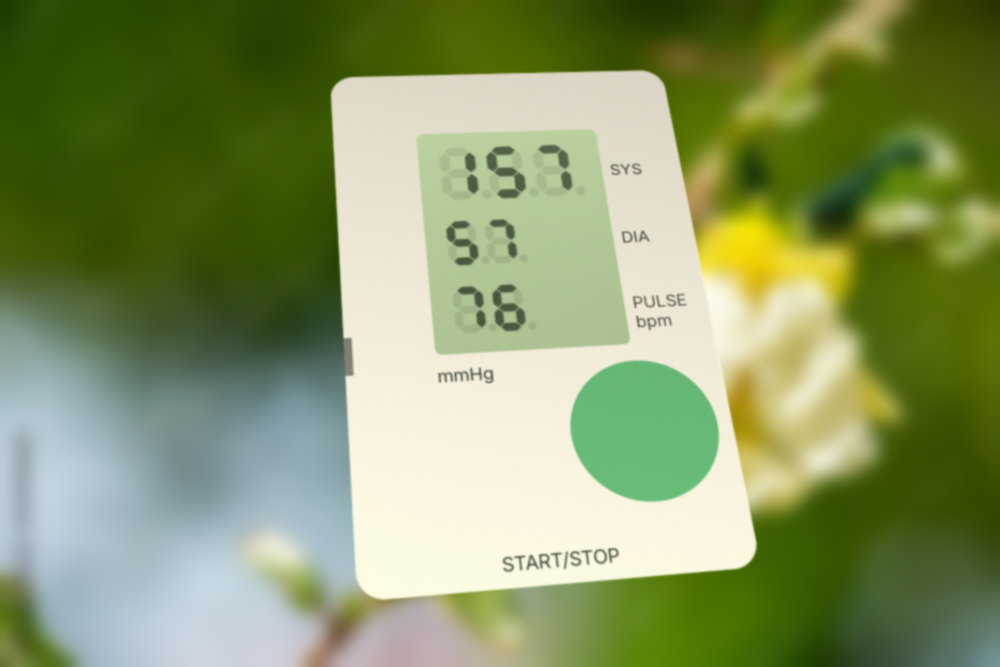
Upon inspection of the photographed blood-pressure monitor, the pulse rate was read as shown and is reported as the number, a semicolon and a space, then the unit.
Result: 76; bpm
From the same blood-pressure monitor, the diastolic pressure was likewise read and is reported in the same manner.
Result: 57; mmHg
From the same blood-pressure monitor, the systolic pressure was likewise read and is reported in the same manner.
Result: 157; mmHg
